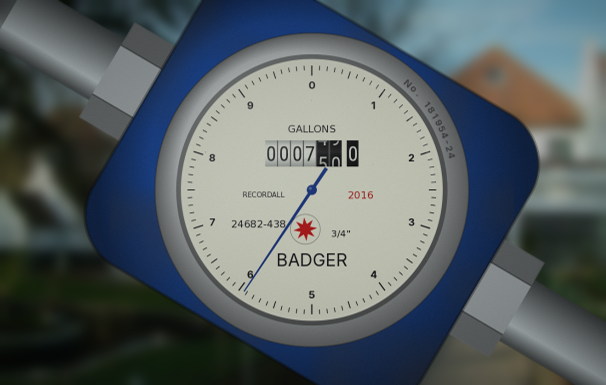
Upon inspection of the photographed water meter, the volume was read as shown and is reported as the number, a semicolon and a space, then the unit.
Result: 7495.9; gal
